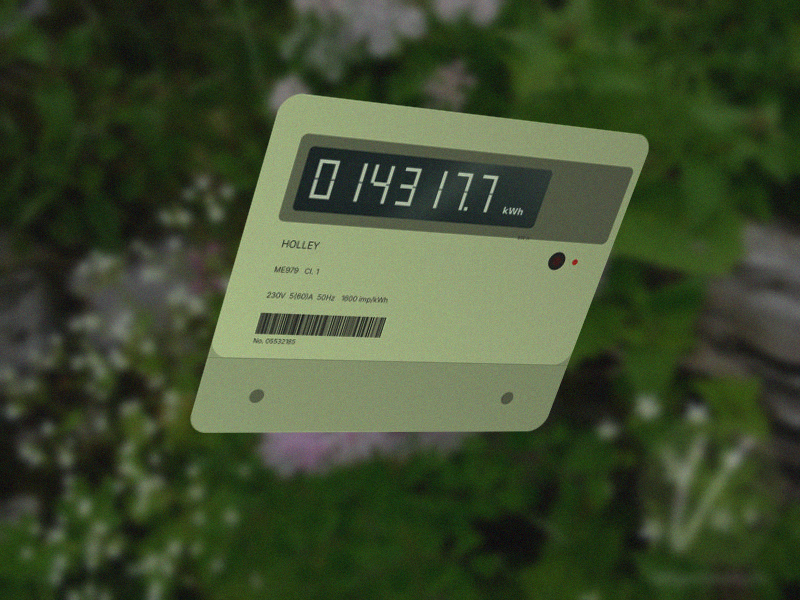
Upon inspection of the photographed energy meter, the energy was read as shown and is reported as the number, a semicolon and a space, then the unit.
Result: 14317.7; kWh
